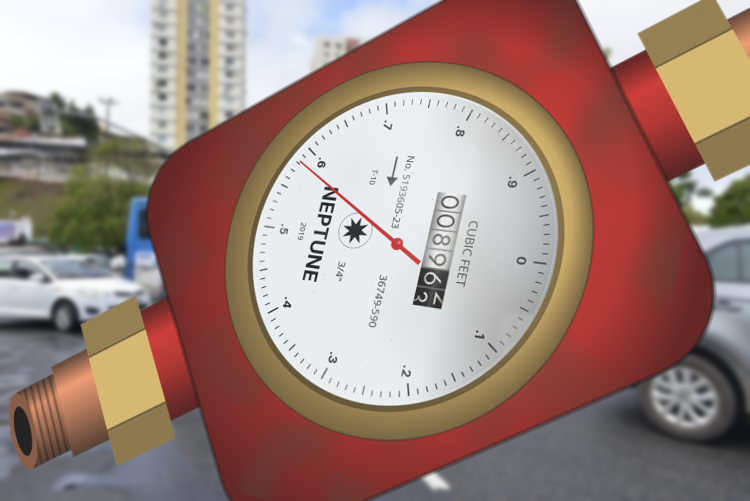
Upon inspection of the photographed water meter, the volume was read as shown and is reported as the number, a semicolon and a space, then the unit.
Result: 8962.58; ft³
